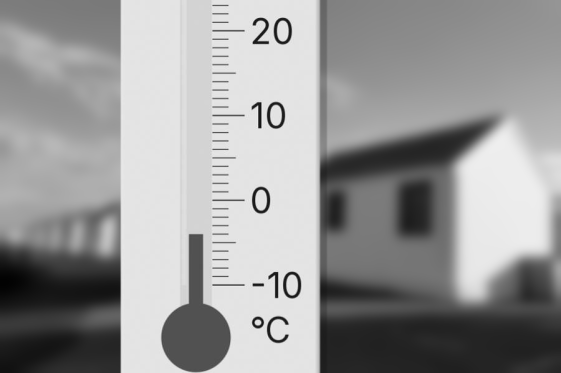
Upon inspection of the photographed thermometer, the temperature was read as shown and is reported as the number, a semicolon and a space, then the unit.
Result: -4; °C
